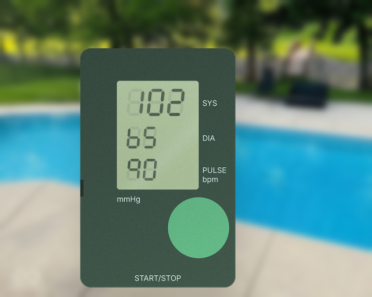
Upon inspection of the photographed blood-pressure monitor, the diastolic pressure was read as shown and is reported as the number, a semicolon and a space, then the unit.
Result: 65; mmHg
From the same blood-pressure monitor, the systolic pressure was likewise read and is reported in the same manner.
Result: 102; mmHg
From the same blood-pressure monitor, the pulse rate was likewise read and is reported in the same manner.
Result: 90; bpm
